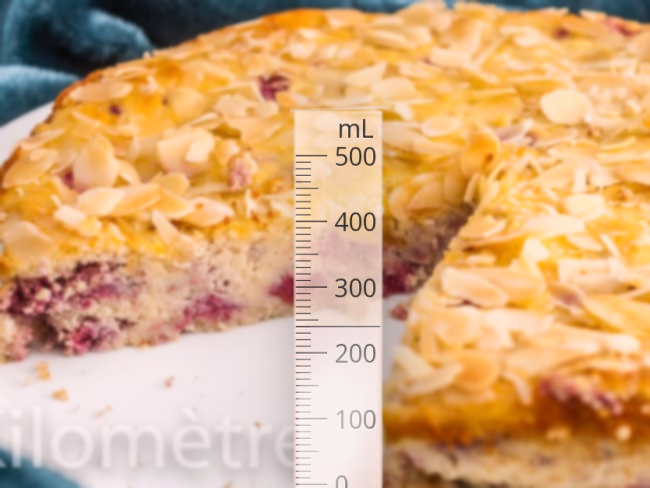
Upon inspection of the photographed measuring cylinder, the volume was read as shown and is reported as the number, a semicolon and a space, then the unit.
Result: 240; mL
